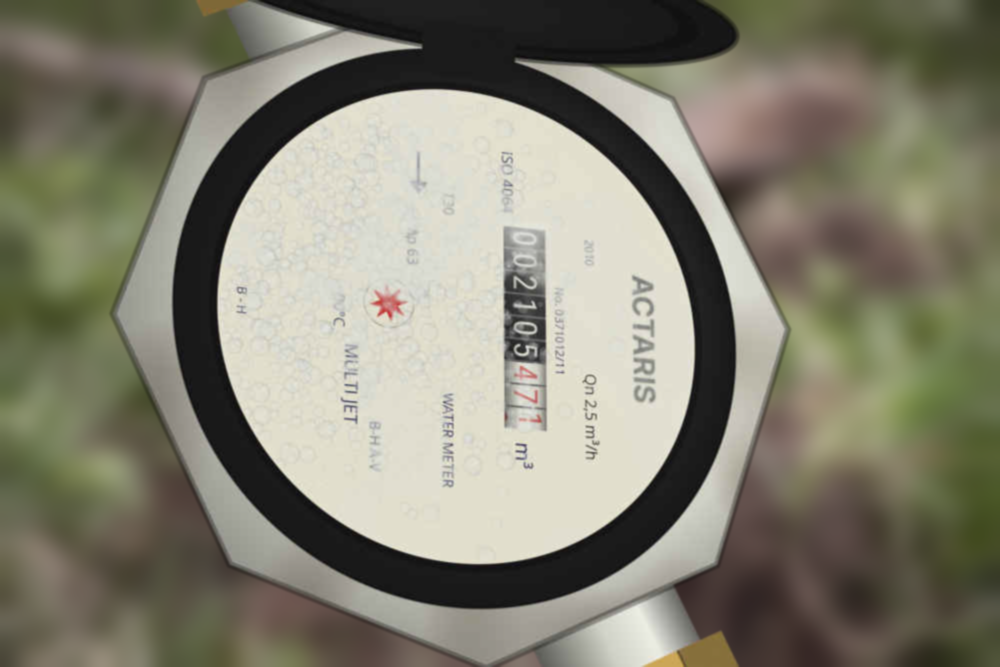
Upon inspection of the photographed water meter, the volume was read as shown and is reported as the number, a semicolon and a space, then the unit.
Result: 2105.471; m³
